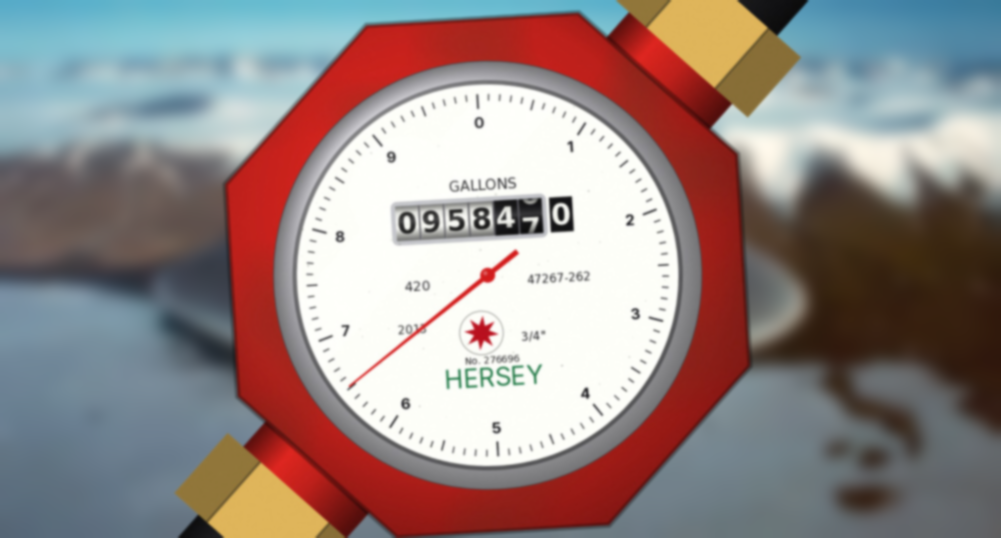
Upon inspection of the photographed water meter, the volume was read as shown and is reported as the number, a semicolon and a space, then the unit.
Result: 958466.5; gal
